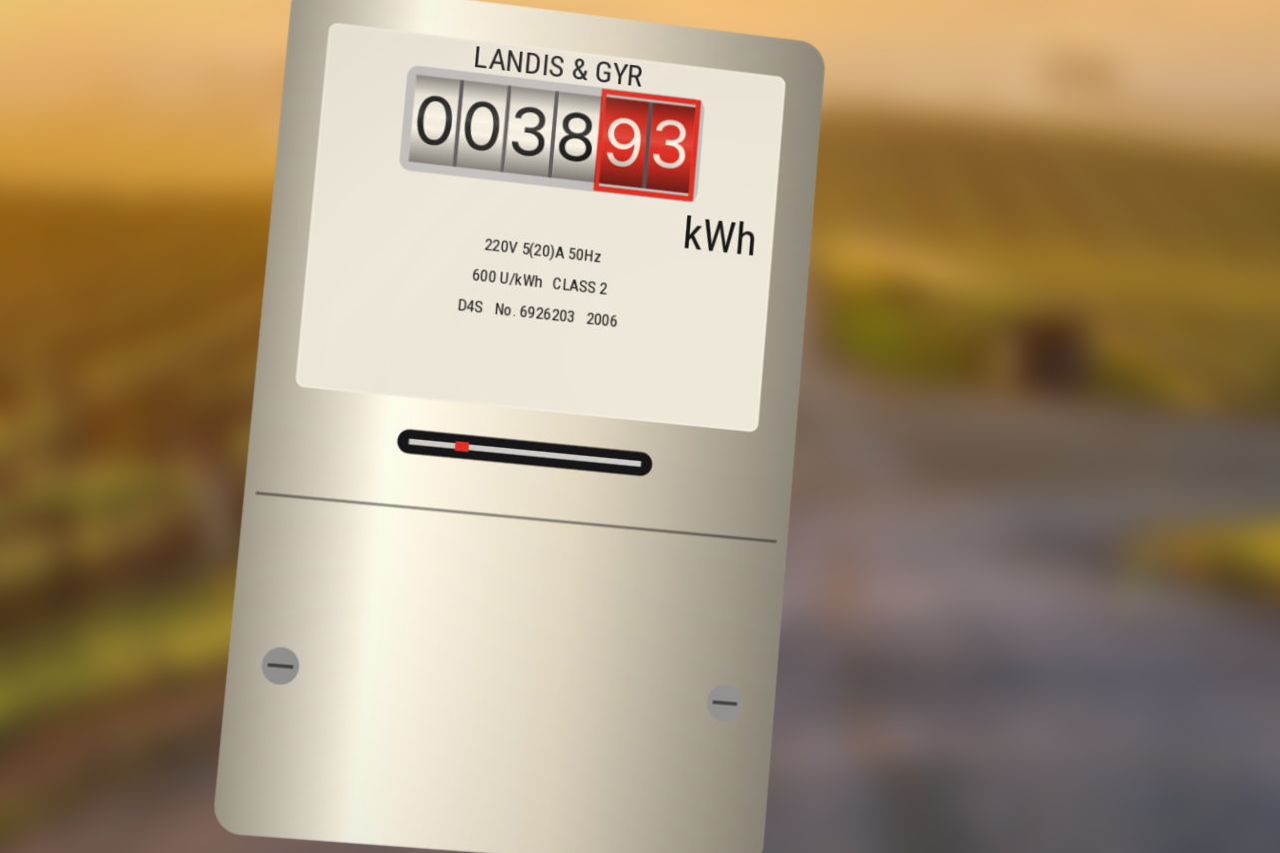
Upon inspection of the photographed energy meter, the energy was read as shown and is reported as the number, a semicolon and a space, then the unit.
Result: 38.93; kWh
